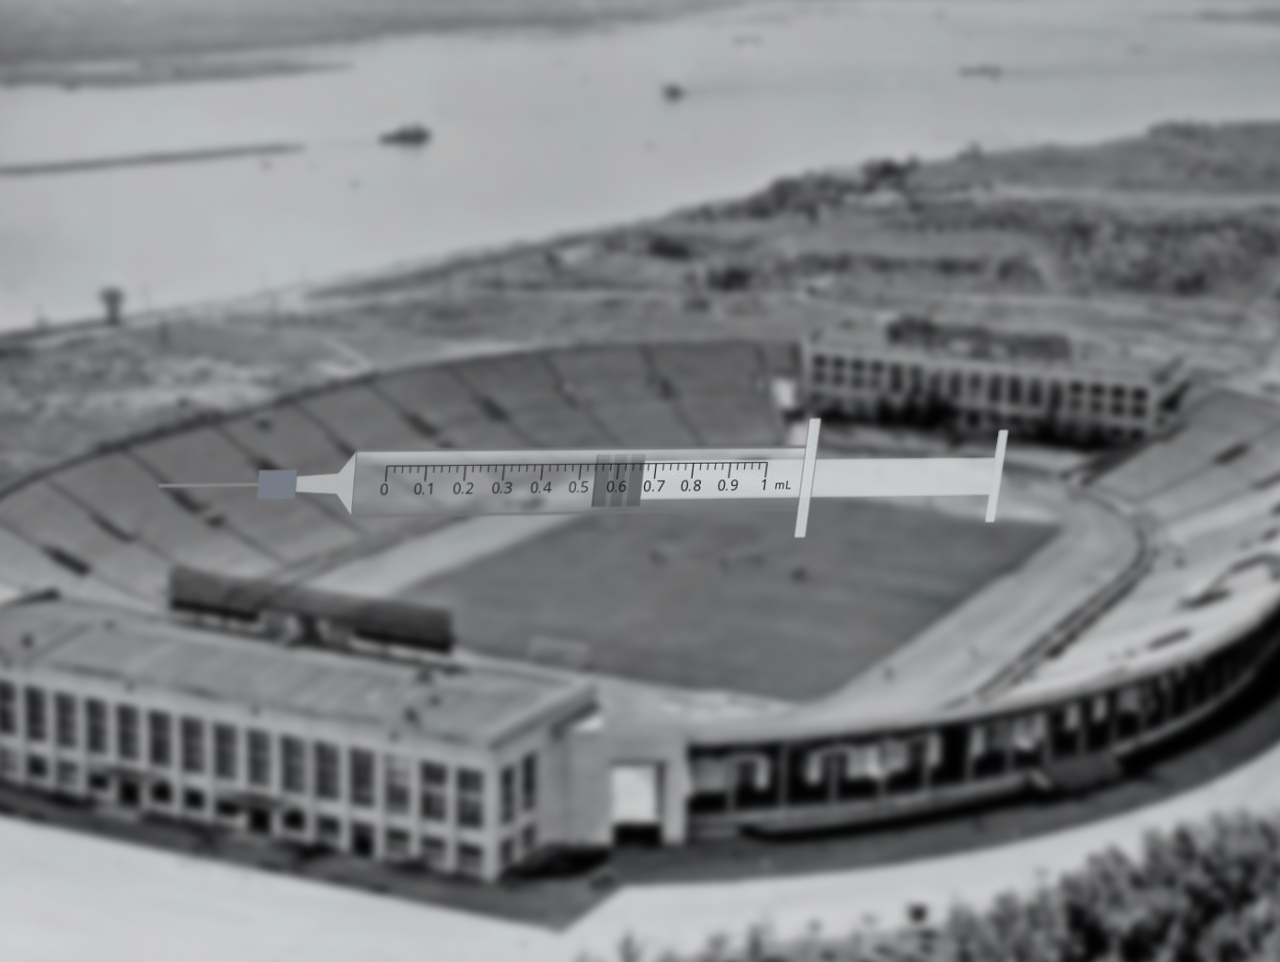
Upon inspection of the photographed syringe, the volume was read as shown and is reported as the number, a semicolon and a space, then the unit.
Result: 0.54; mL
